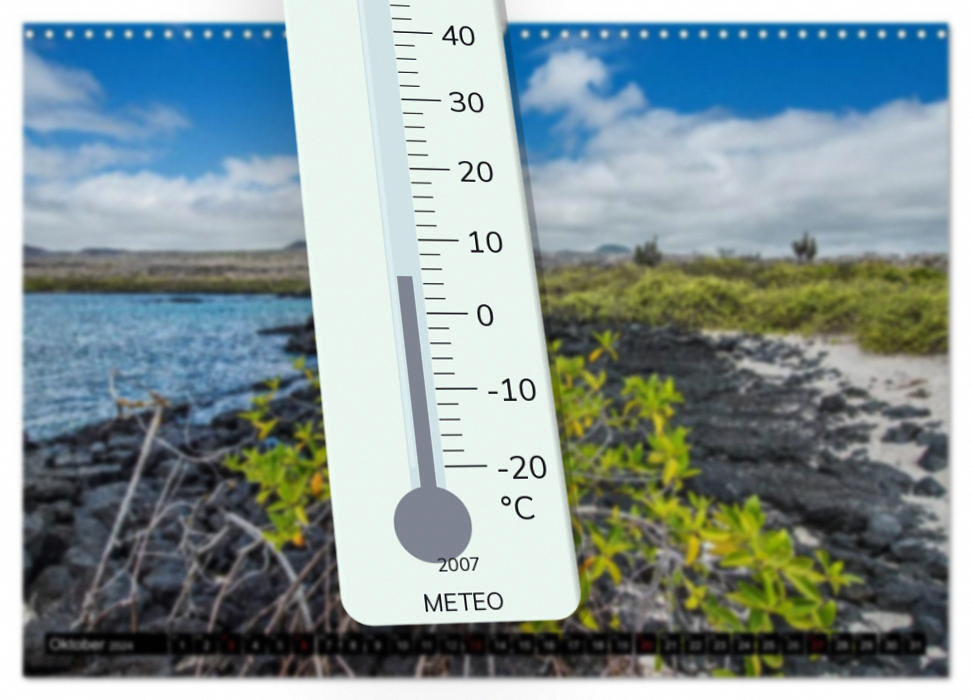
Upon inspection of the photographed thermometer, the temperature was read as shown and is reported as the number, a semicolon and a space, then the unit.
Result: 5; °C
